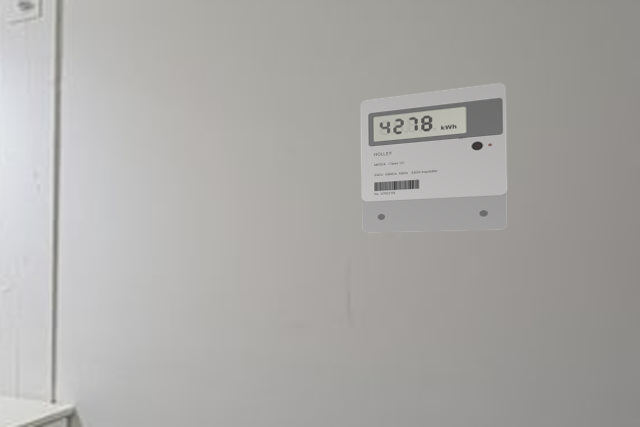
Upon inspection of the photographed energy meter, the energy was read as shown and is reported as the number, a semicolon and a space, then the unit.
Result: 4278; kWh
